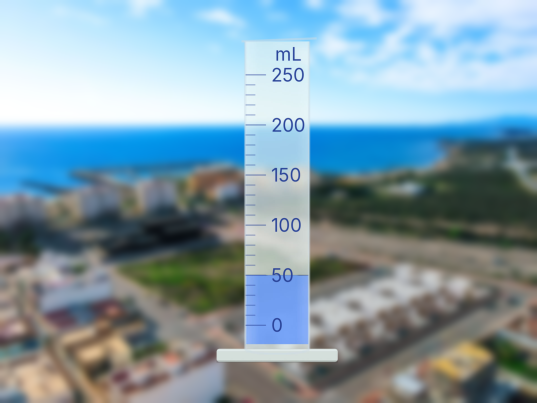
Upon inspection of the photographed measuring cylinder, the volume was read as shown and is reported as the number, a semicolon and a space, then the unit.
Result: 50; mL
